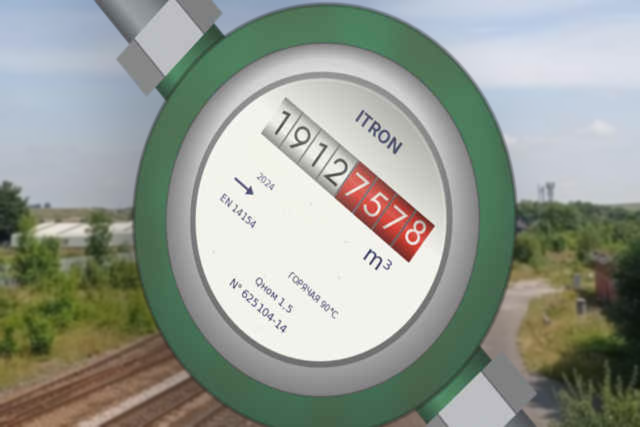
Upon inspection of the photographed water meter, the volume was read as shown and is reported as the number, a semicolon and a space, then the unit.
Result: 1912.7578; m³
